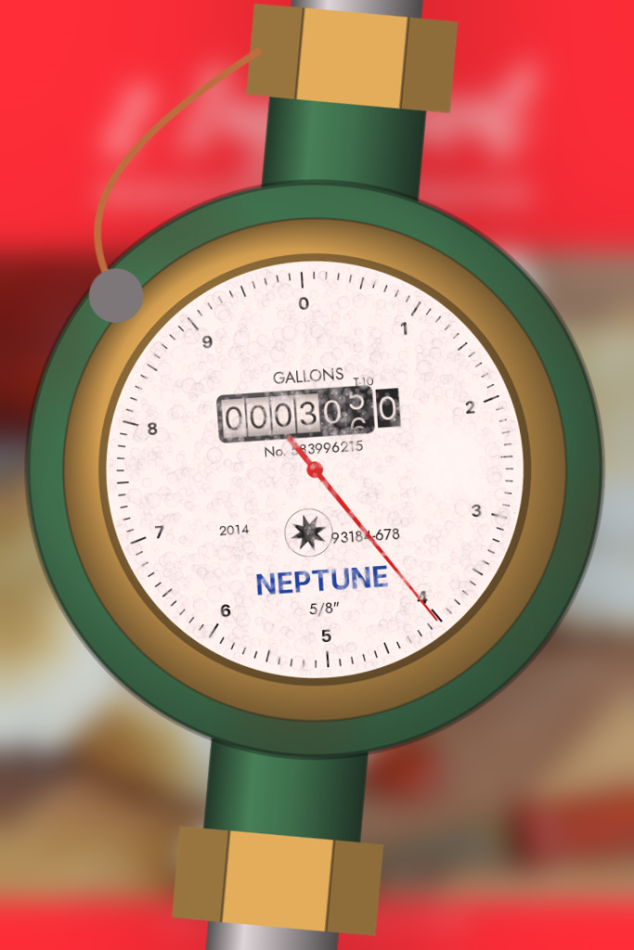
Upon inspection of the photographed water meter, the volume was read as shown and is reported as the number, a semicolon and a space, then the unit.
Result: 3054.0; gal
